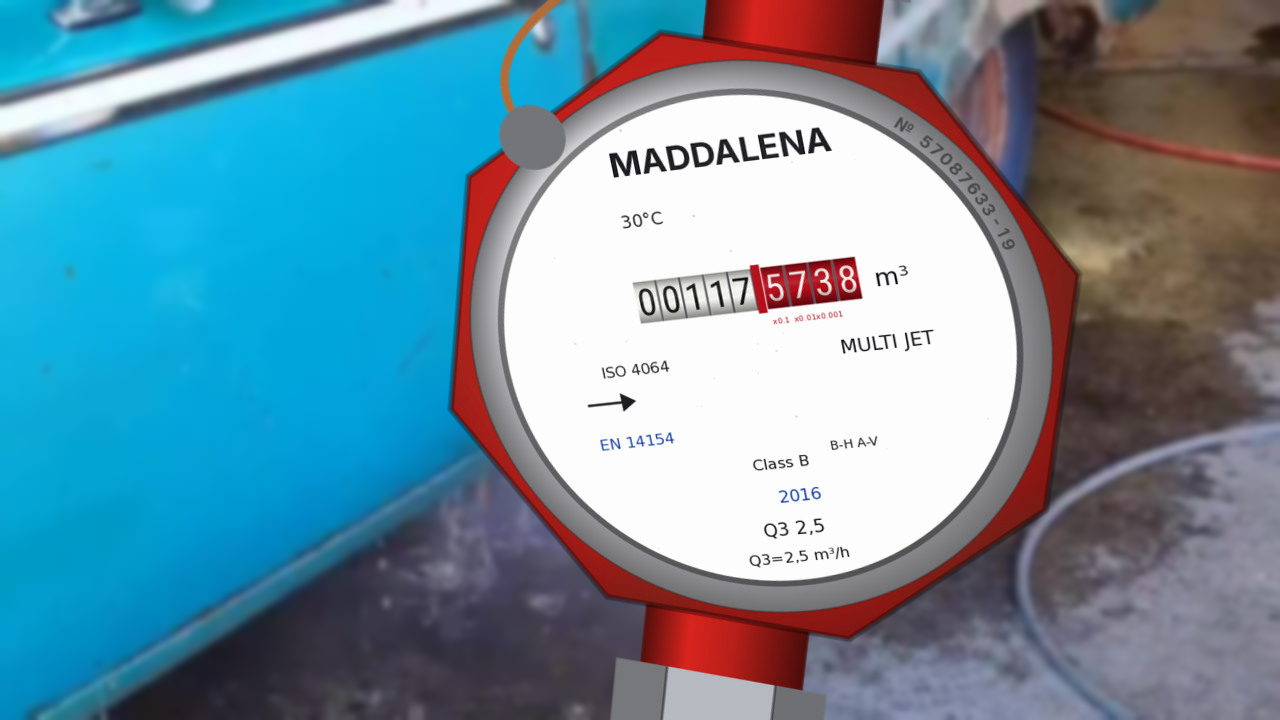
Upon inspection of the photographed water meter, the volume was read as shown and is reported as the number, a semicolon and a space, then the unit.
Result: 117.5738; m³
